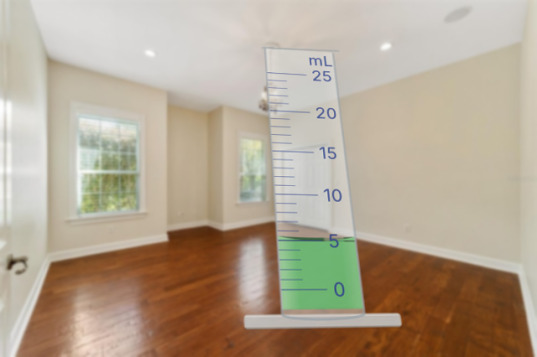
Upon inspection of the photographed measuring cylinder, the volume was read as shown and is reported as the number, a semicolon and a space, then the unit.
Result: 5; mL
